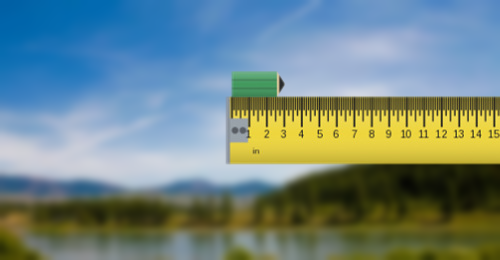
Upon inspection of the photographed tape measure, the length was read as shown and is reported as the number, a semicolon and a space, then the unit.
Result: 3; in
